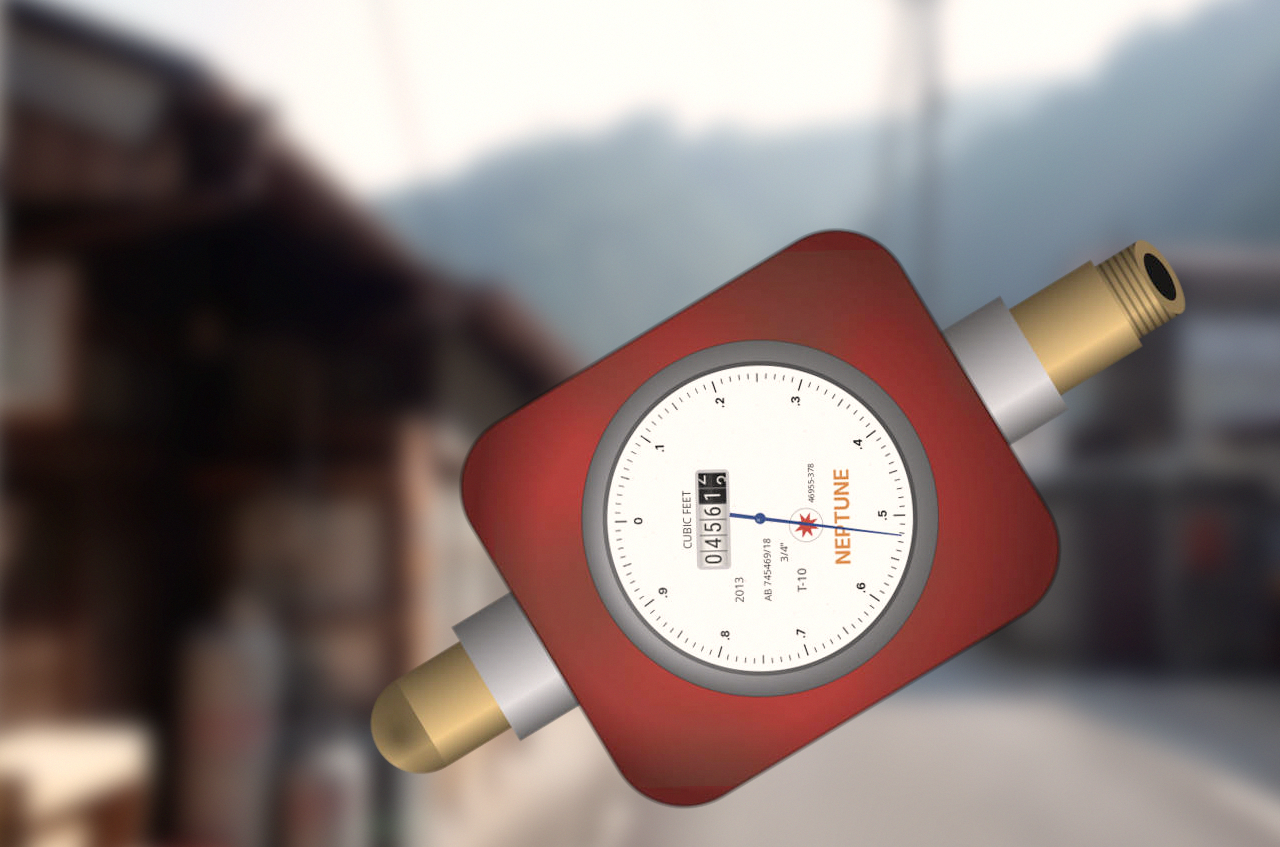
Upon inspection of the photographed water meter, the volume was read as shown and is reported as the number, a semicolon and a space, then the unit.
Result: 45612.52; ft³
